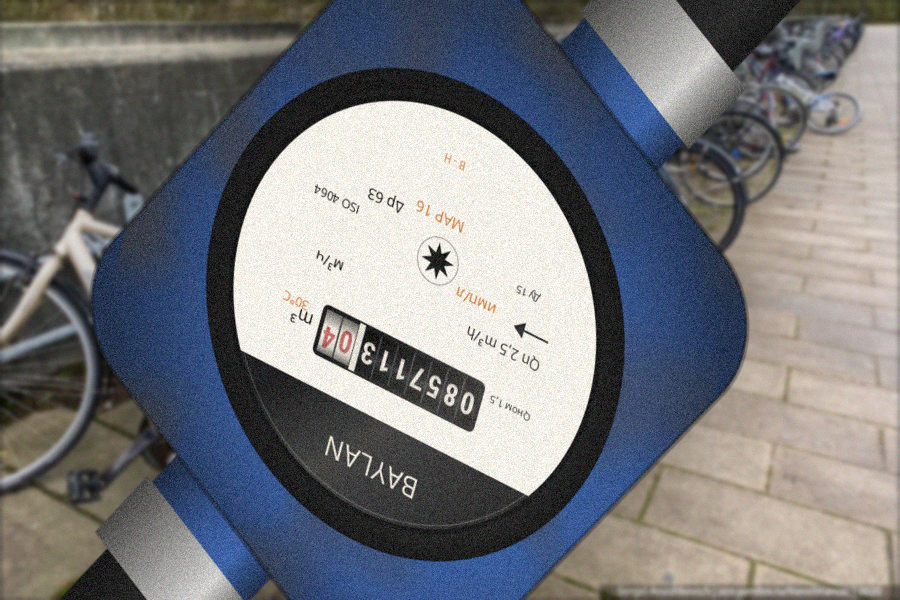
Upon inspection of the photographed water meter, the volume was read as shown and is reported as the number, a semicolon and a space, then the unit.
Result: 857113.04; m³
